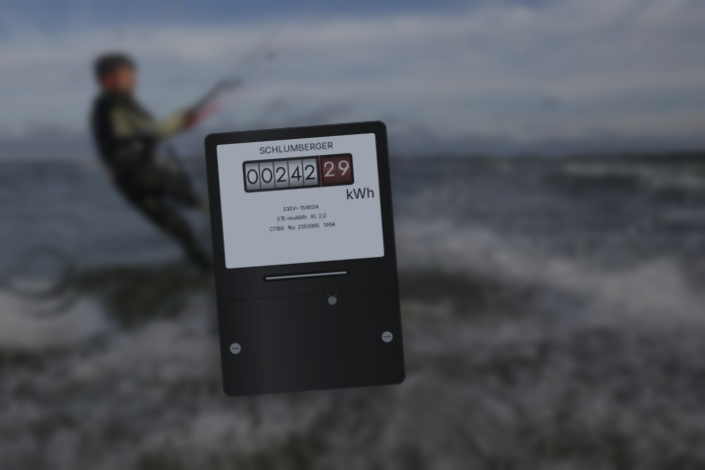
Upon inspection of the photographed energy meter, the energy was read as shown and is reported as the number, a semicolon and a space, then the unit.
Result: 242.29; kWh
